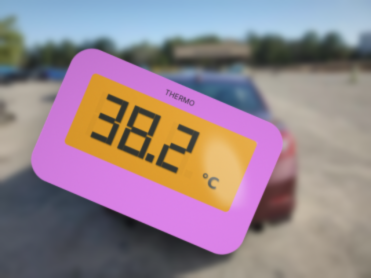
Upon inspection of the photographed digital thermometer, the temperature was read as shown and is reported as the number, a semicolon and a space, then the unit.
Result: 38.2; °C
